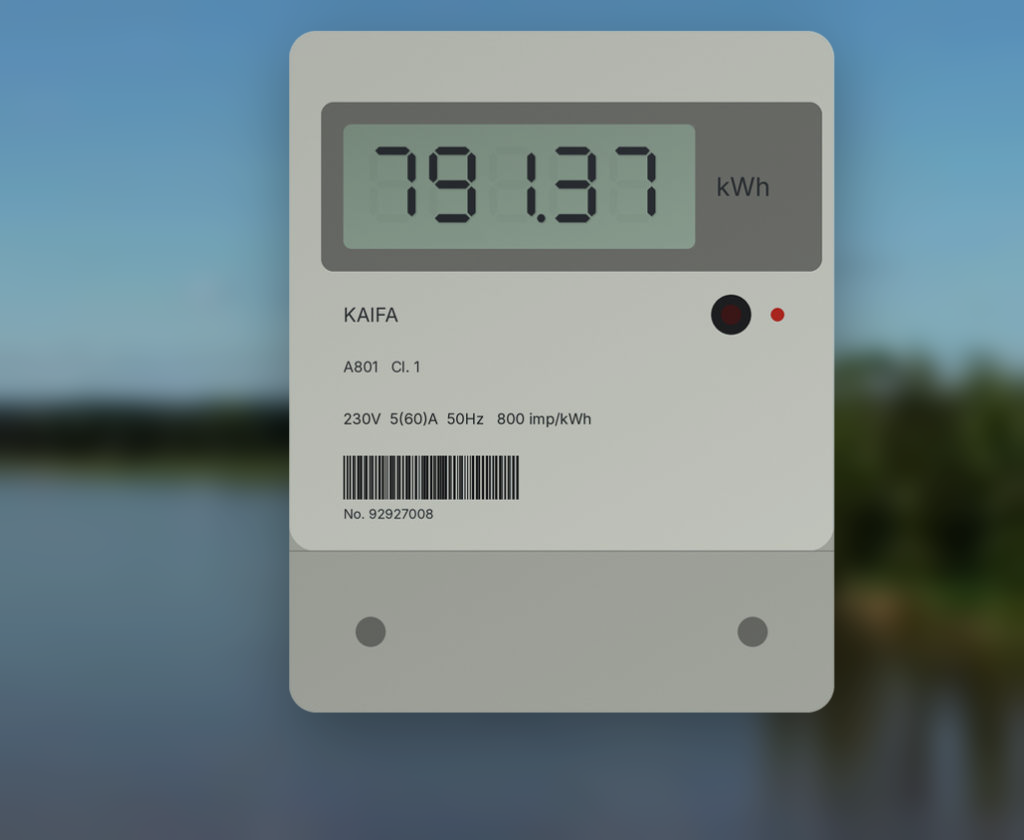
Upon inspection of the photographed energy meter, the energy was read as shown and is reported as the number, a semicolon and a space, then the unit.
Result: 791.37; kWh
